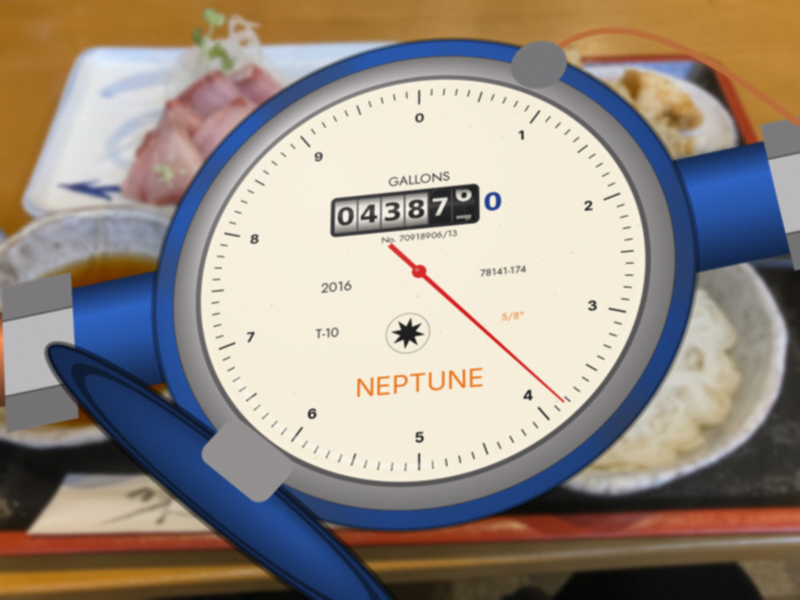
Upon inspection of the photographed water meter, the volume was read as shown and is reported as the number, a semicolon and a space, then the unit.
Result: 438763.8; gal
